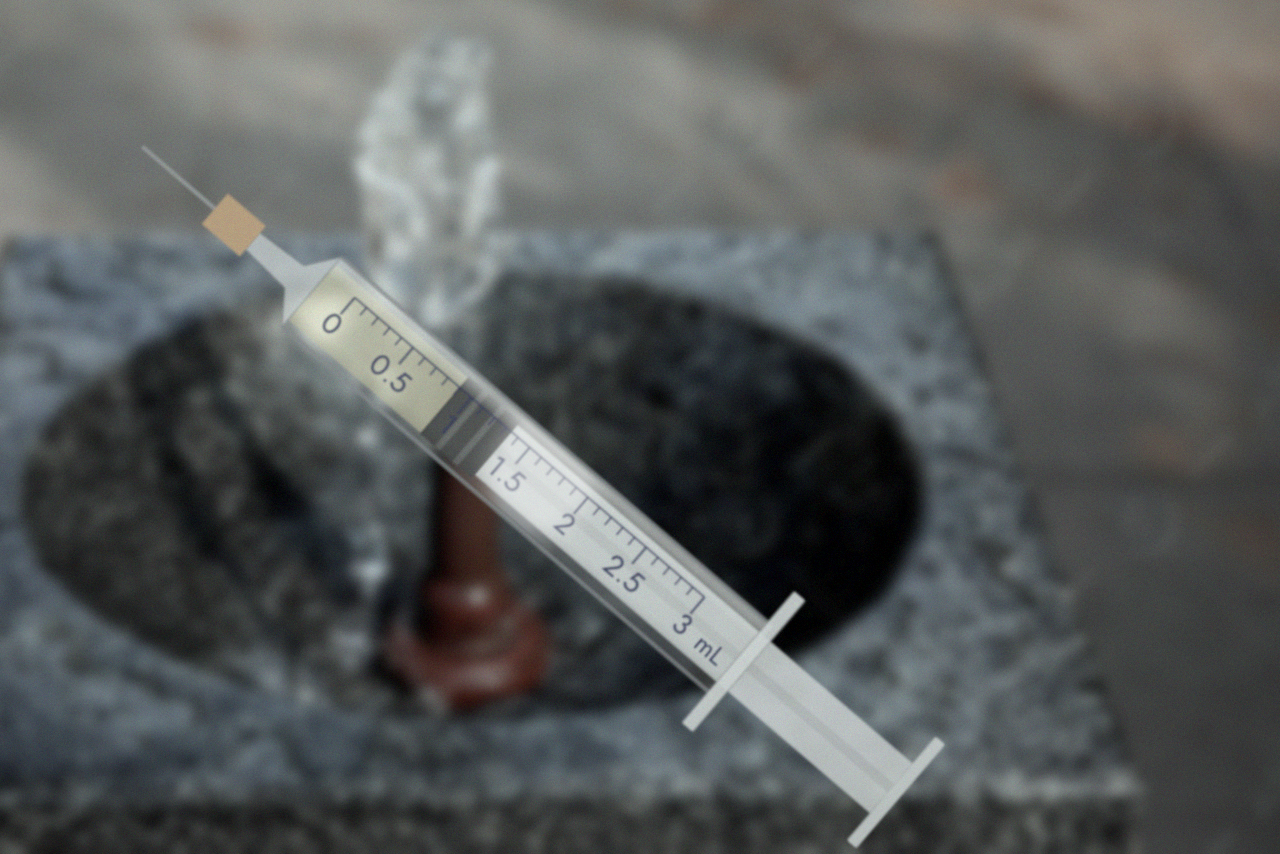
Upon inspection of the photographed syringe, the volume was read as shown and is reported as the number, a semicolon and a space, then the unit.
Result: 0.9; mL
